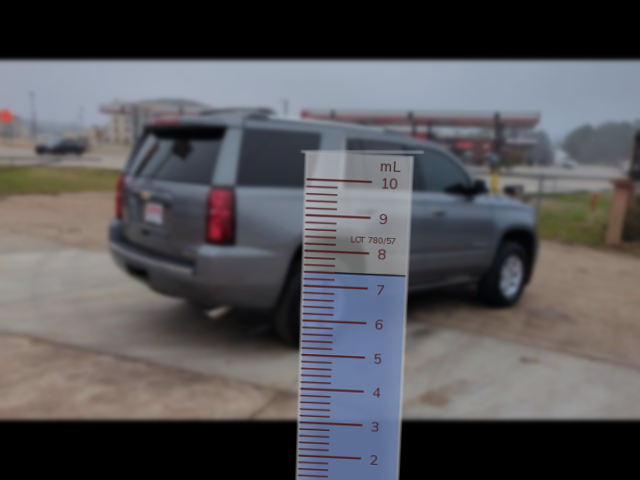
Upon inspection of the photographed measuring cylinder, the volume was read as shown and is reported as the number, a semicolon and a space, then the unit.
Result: 7.4; mL
